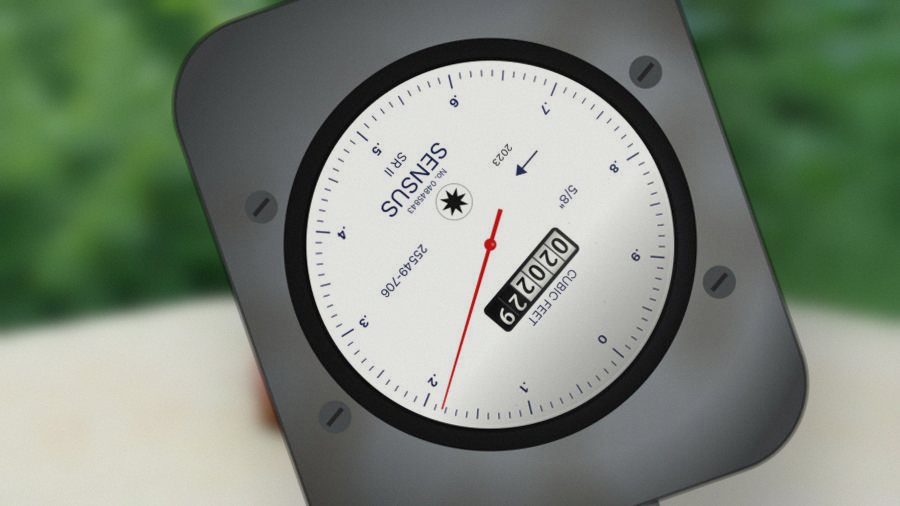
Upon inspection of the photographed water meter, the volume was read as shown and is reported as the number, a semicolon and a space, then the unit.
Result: 20229.18; ft³
